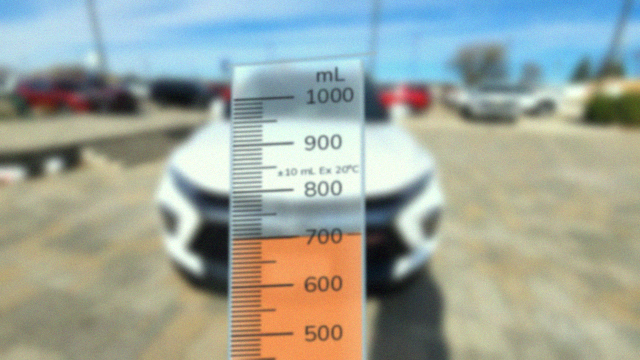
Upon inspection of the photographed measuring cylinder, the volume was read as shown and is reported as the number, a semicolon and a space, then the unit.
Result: 700; mL
